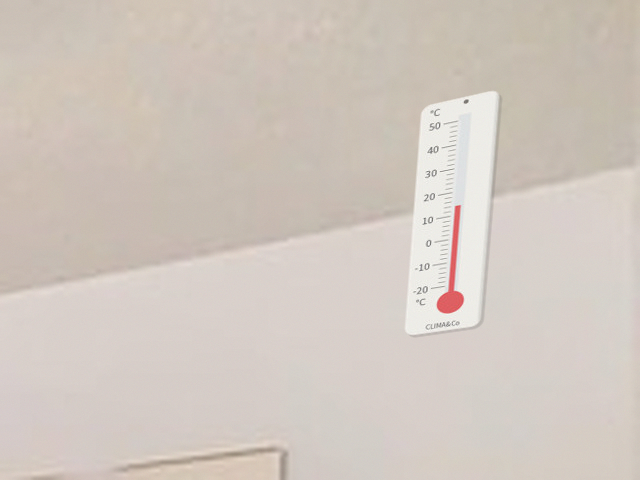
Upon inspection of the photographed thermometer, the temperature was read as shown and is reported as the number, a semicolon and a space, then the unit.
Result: 14; °C
